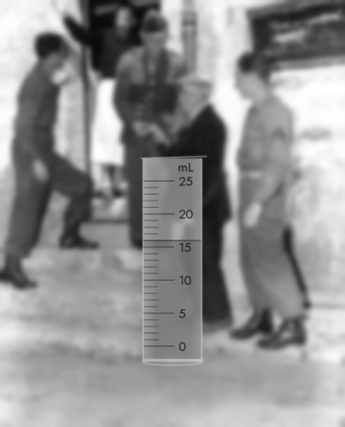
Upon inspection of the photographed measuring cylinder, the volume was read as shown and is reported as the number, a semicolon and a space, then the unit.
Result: 16; mL
